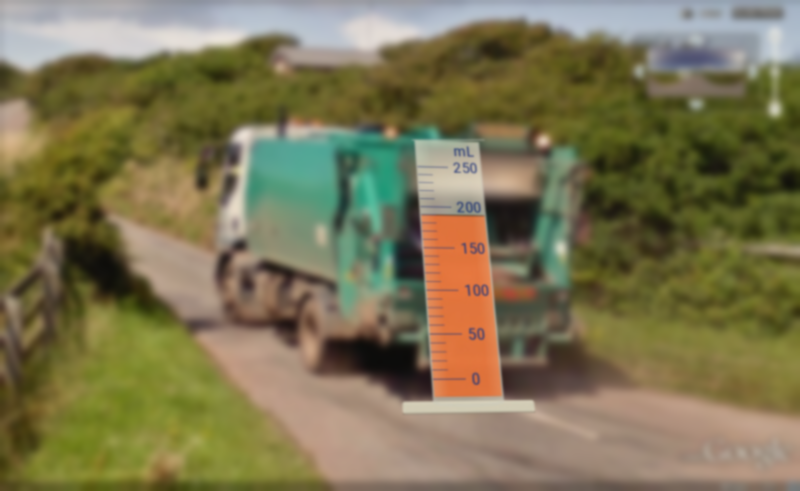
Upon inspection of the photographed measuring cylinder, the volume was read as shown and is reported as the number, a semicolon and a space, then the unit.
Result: 190; mL
